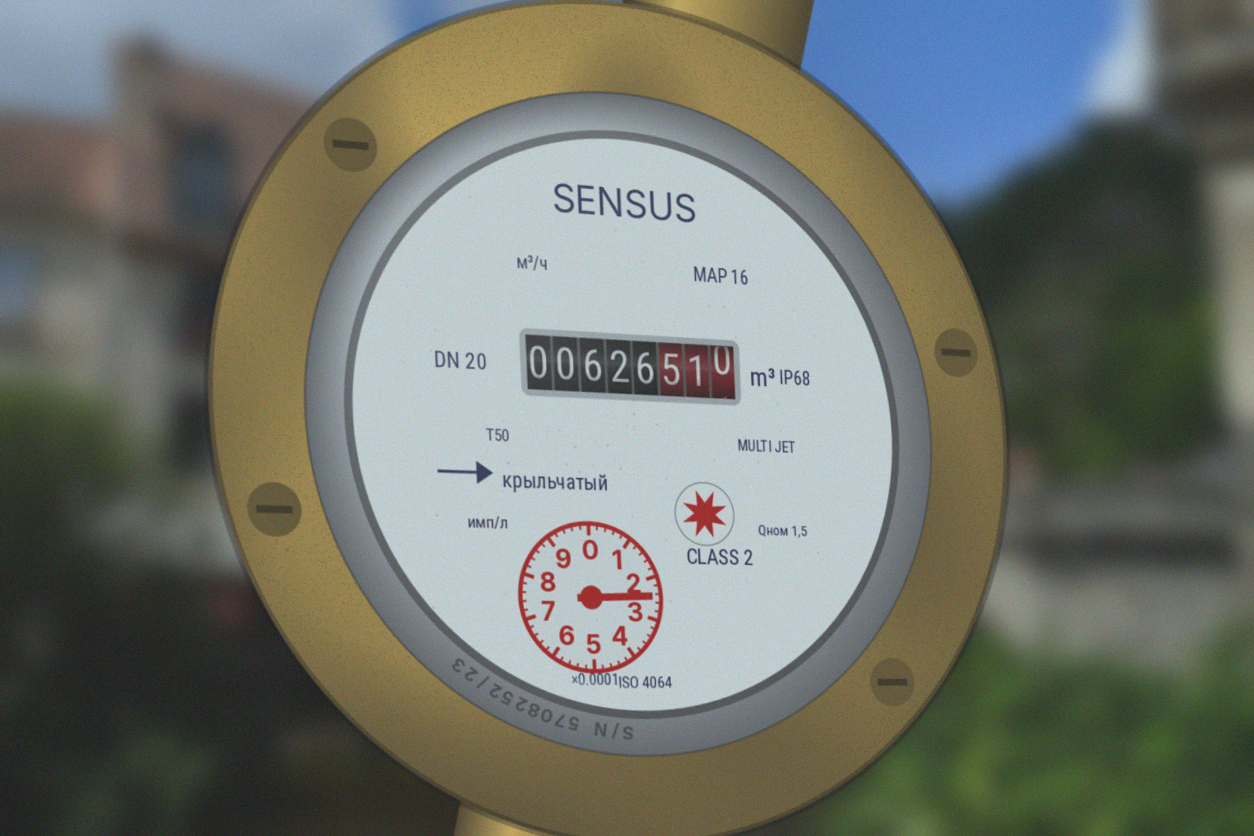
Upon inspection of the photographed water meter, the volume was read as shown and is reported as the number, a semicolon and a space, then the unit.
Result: 626.5102; m³
